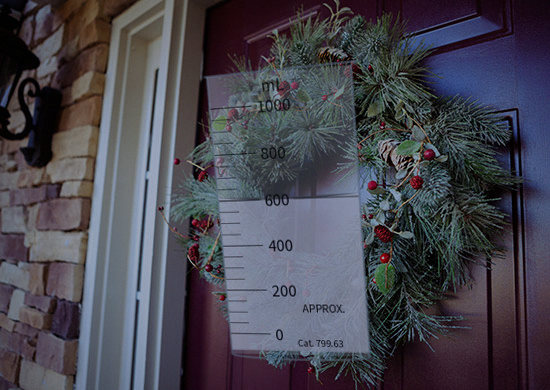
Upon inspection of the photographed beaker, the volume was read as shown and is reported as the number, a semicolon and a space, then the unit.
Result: 600; mL
